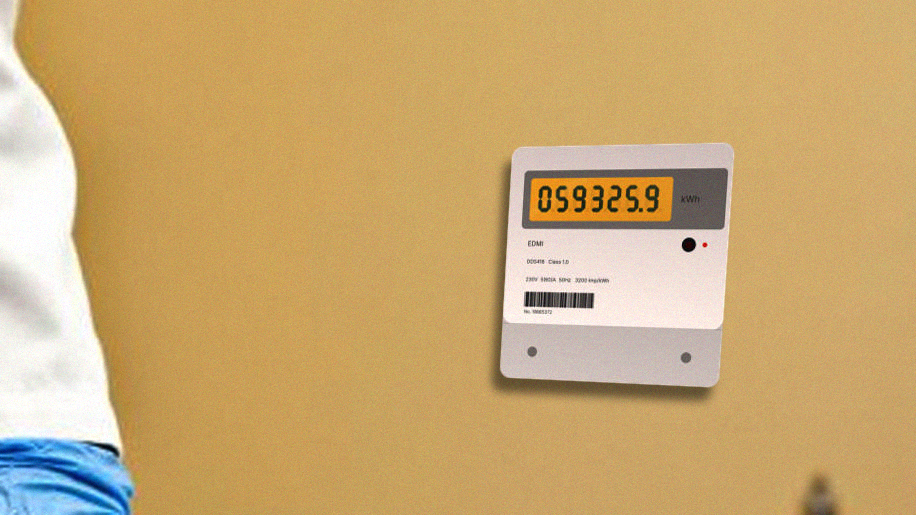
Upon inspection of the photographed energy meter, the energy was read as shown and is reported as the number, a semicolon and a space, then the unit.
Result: 59325.9; kWh
